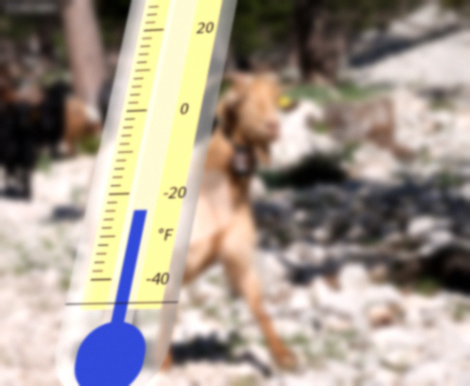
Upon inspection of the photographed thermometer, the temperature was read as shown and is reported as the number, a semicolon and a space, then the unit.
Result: -24; °F
